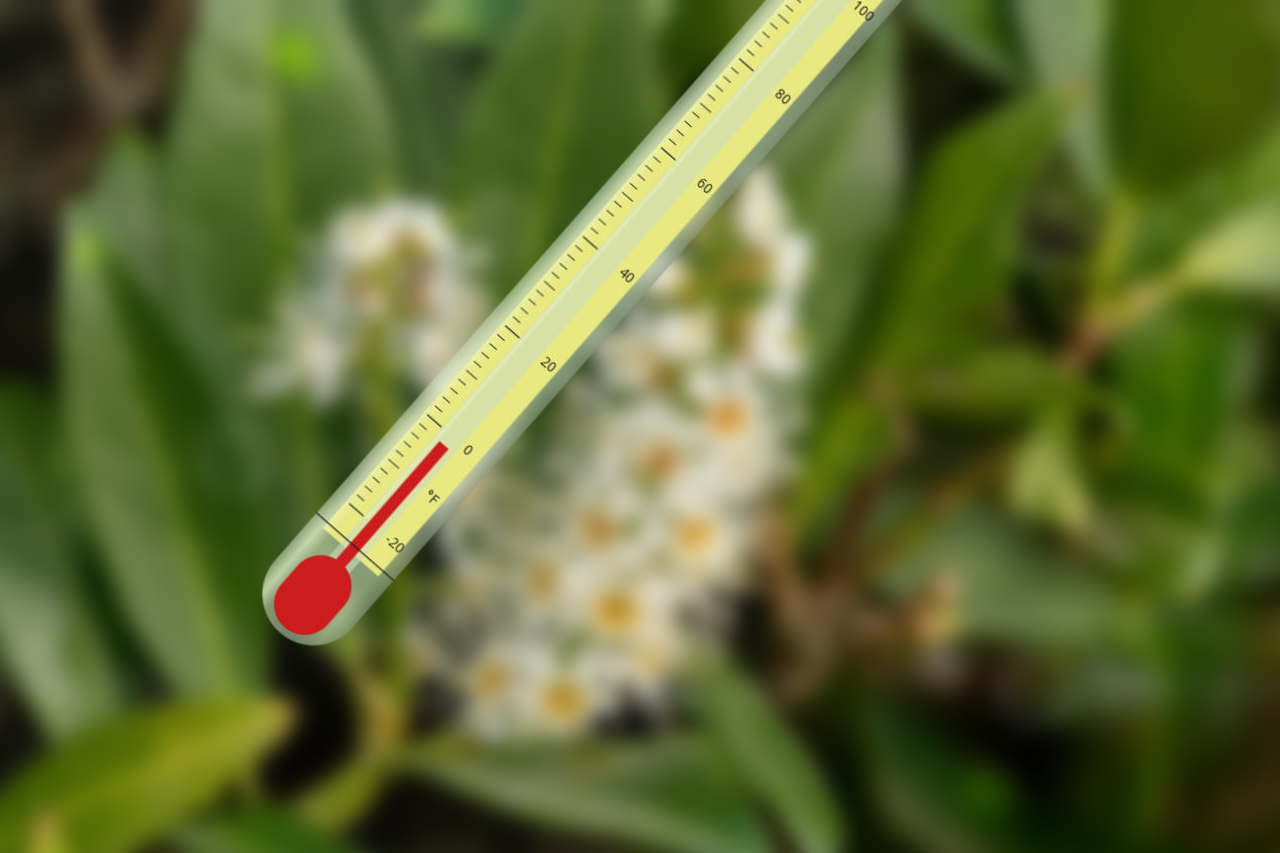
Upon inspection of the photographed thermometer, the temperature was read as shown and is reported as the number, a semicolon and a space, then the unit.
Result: -2; °F
